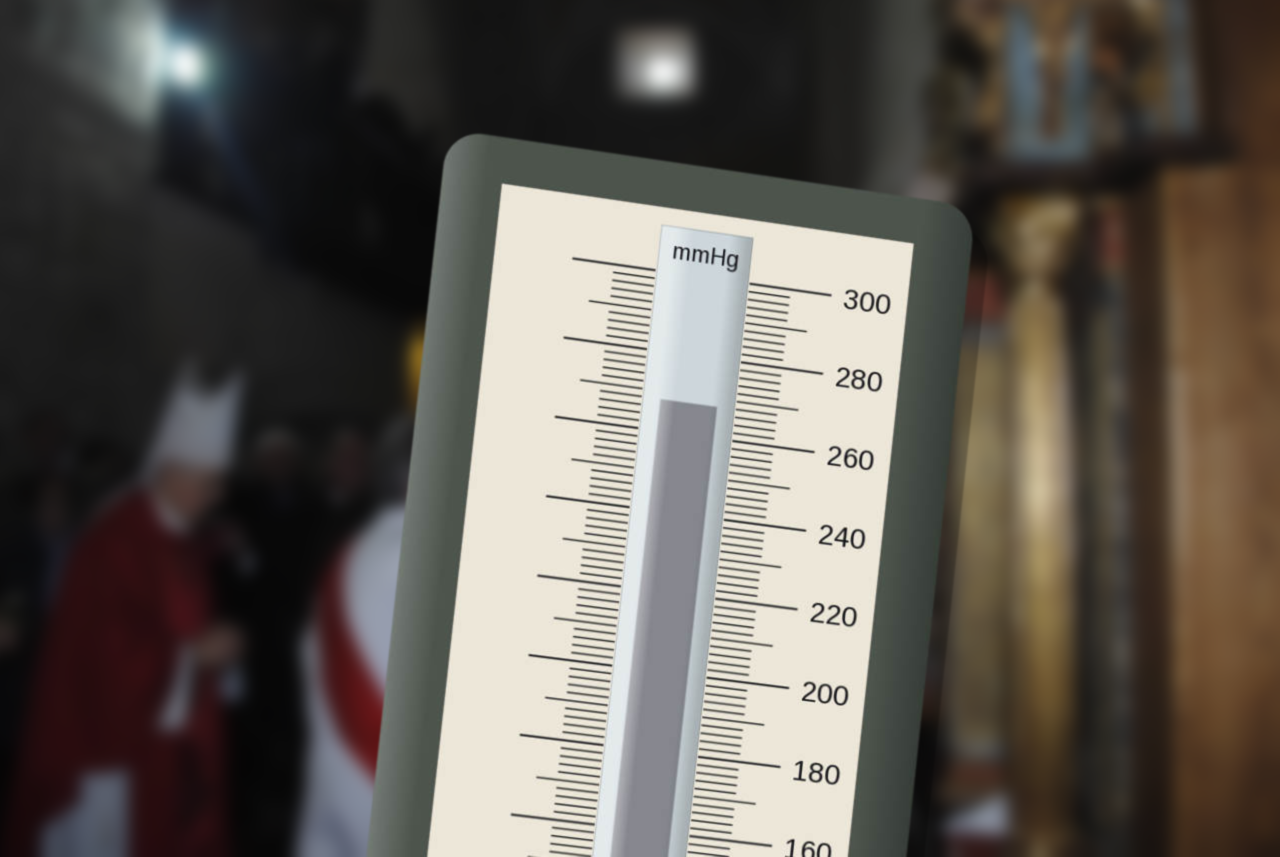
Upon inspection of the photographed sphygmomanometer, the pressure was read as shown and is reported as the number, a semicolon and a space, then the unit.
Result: 268; mmHg
